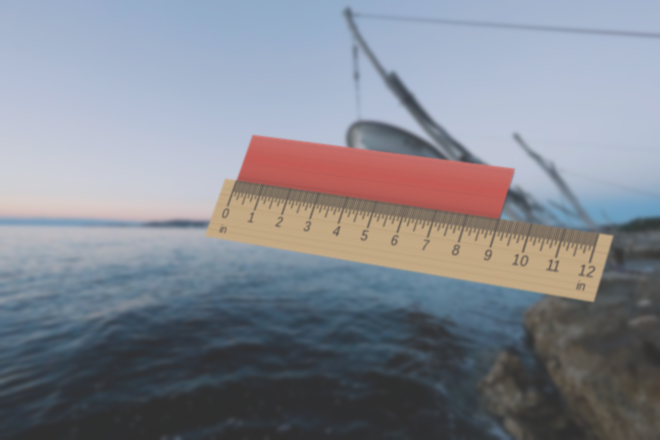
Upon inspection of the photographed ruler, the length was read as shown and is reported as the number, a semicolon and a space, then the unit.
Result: 9; in
